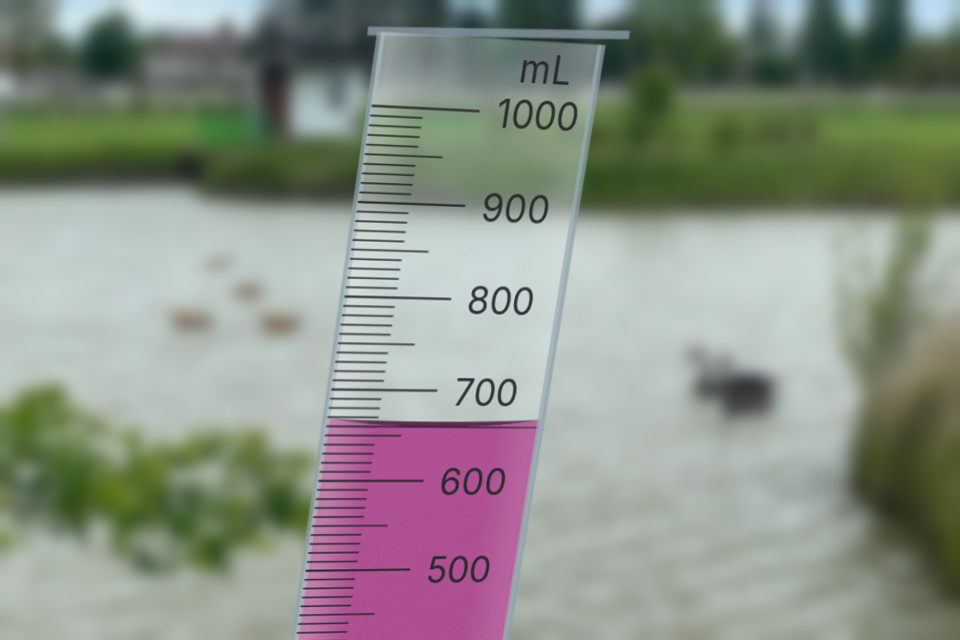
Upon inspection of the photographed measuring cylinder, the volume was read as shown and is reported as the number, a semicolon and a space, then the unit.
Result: 660; mL
